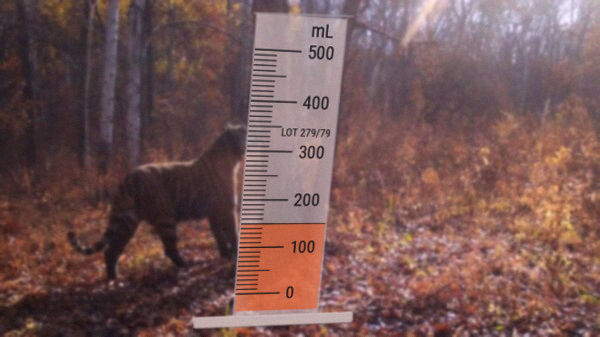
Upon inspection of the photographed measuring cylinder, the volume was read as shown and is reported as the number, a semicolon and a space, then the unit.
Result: 150; mL
